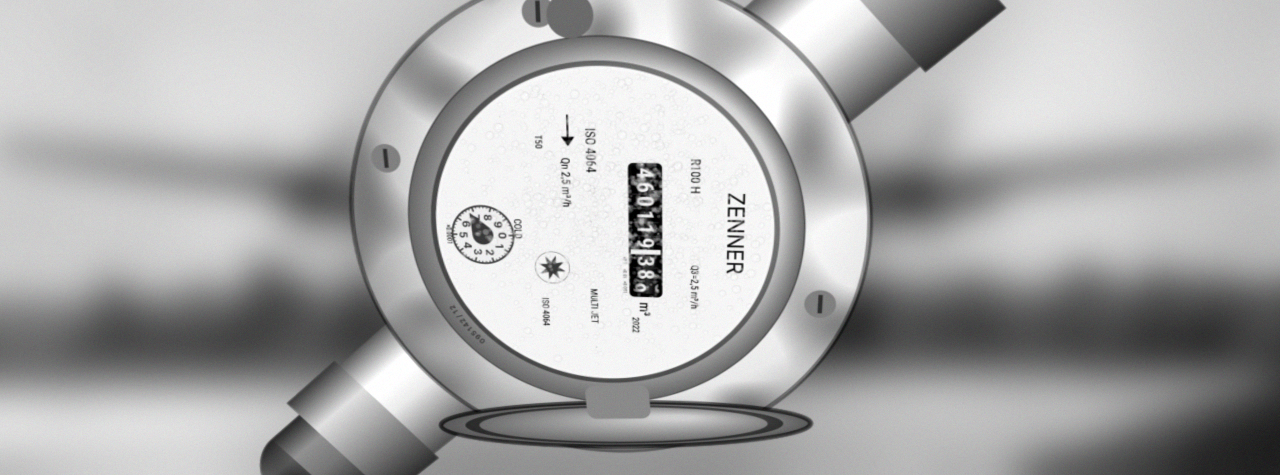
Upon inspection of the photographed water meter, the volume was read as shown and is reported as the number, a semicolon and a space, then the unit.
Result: 460119.3886; m³
